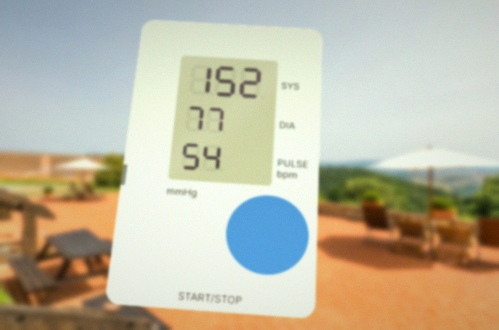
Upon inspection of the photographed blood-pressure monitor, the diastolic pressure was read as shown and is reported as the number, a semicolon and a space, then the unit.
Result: 77; mmHg
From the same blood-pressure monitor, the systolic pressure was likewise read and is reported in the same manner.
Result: 152; mmHg
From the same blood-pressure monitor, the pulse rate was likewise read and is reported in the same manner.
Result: 54; bpm
